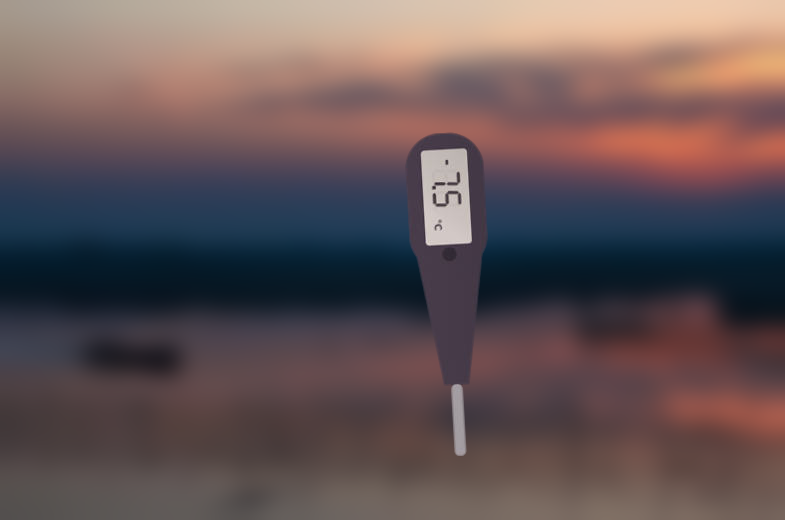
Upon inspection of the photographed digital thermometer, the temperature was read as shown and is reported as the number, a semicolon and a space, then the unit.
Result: -7.5; °C
